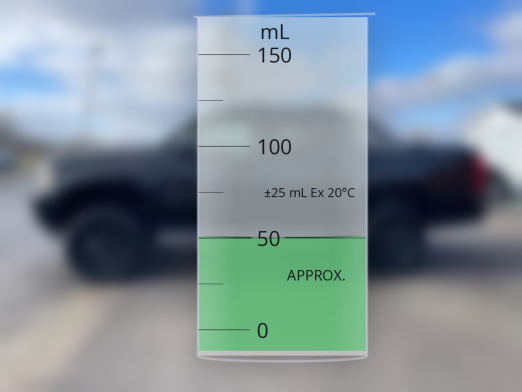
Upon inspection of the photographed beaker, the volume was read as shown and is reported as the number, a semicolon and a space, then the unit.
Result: 50; mL
